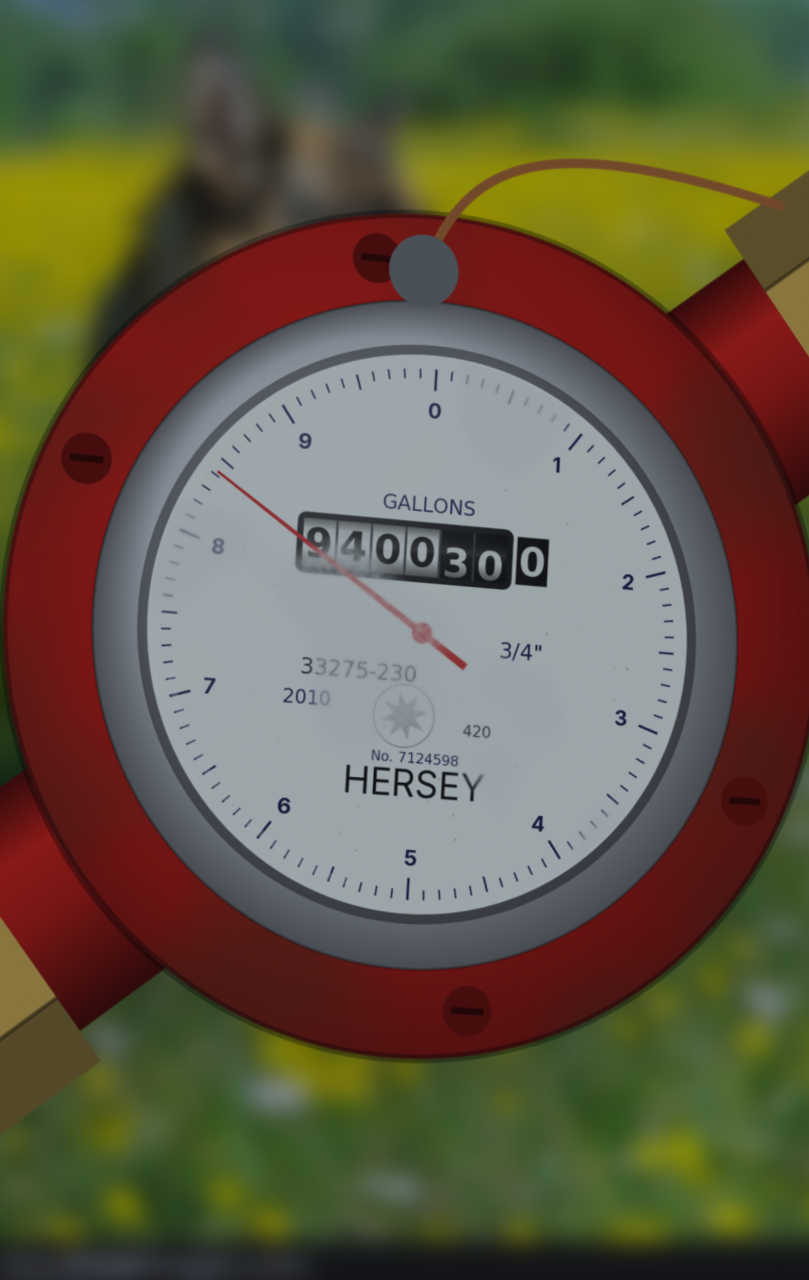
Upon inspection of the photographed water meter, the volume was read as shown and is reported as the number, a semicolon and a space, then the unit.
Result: 9400298.4; gal
